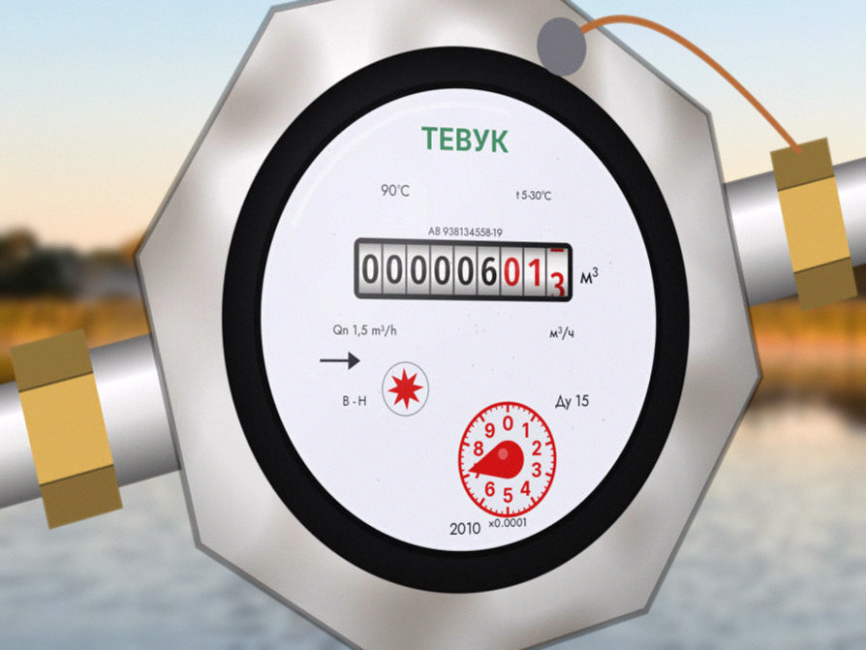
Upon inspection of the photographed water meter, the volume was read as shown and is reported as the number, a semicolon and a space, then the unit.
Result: 6.0127; m³
